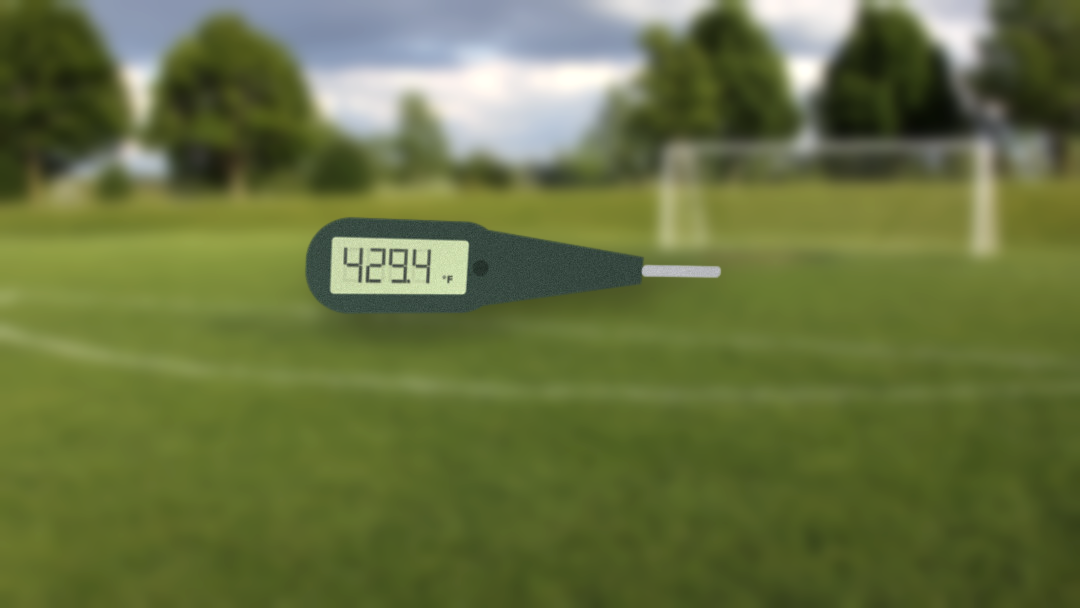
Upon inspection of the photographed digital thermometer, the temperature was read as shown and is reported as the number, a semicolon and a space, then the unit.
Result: 429.4; °F
